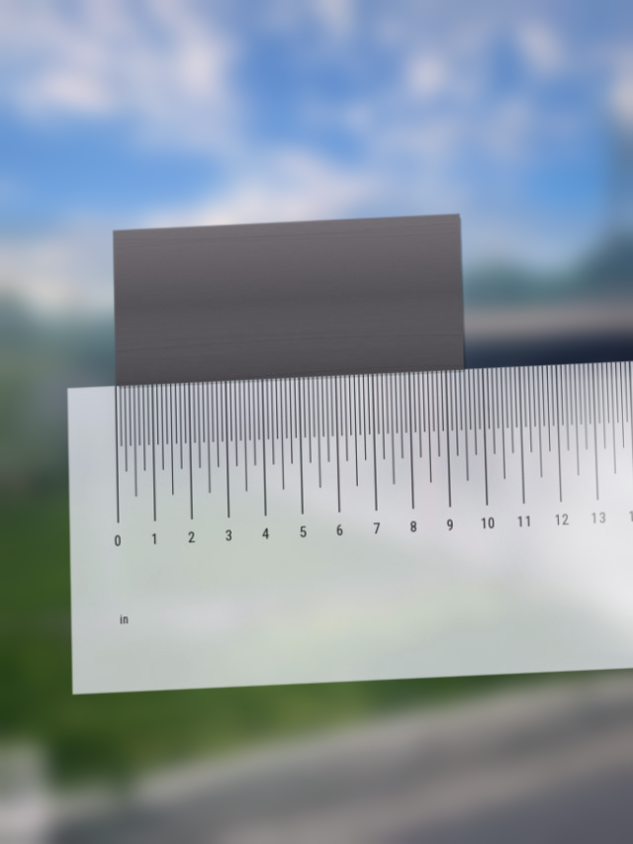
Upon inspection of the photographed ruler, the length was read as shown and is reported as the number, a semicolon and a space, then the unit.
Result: 9.5; in
